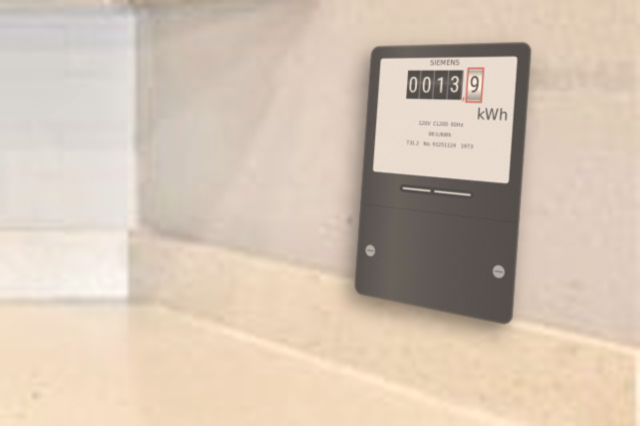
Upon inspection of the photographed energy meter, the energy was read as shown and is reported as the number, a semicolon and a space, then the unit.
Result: 13.9; kWh
